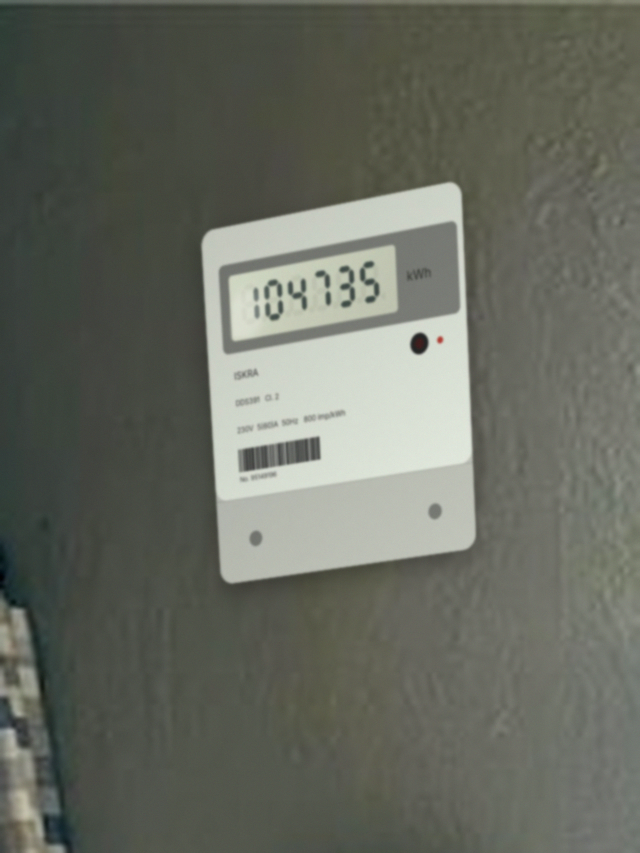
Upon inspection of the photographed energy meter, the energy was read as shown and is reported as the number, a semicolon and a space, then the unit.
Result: 104735; kWh
